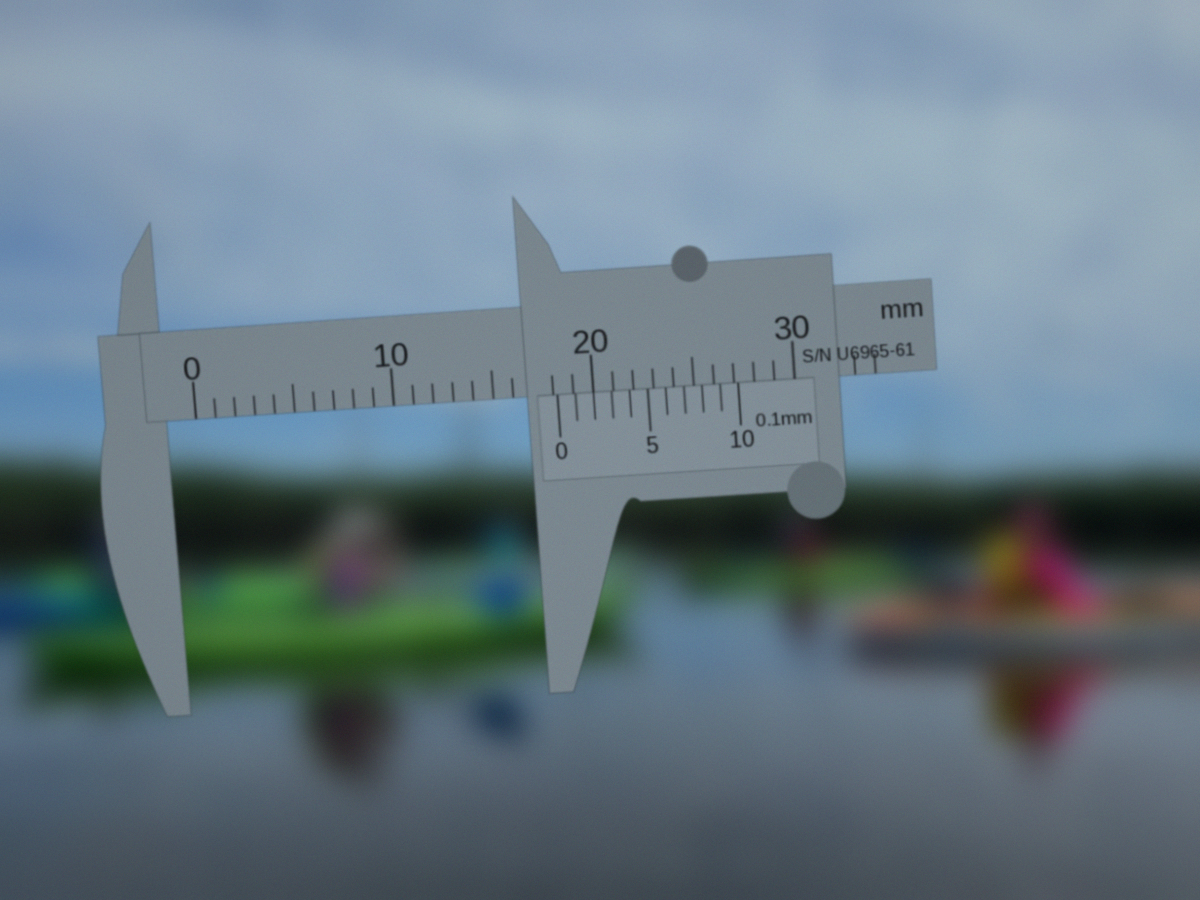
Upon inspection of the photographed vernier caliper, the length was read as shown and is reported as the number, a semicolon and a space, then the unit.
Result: 18.2; mm
